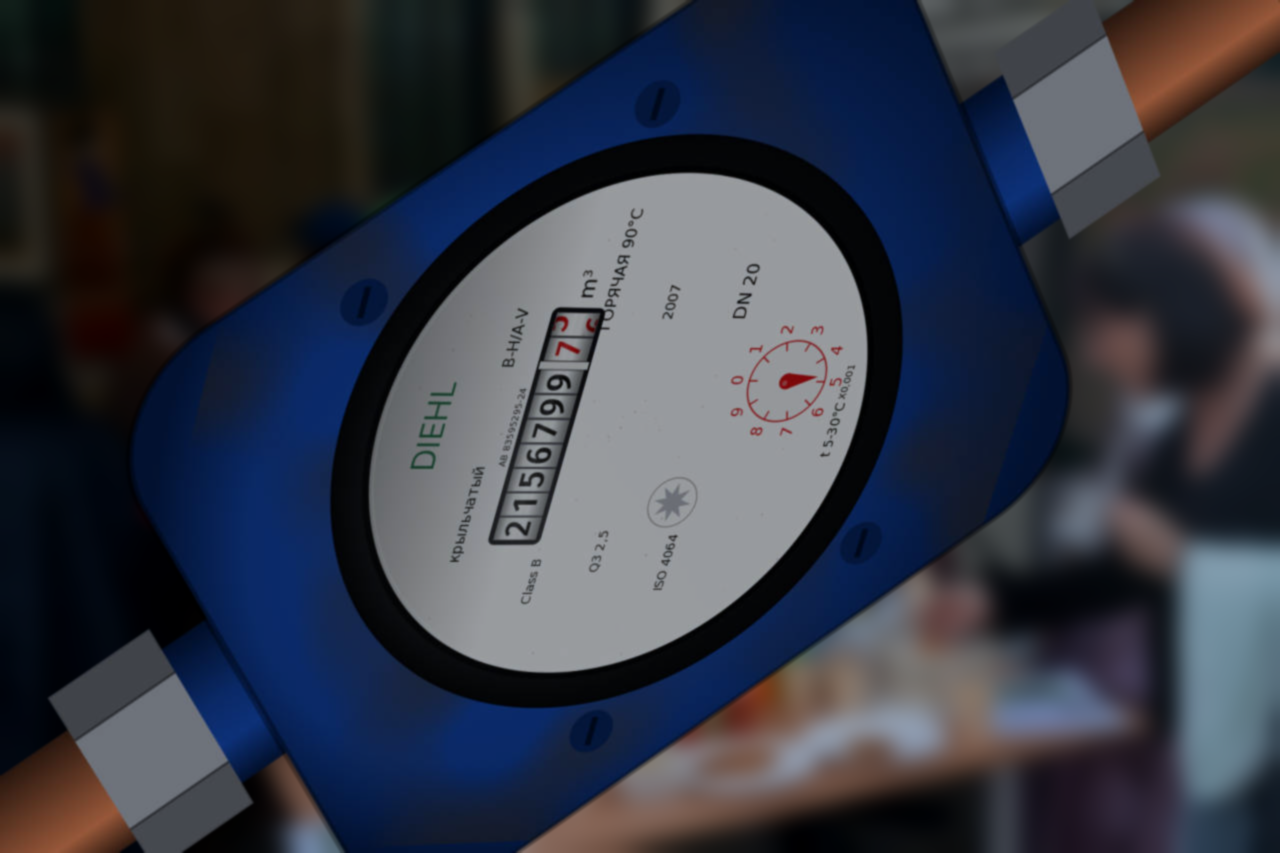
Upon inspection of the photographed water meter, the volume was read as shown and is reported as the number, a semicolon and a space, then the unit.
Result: 2156799.754; m³
